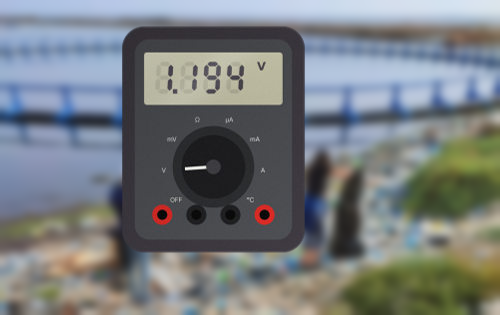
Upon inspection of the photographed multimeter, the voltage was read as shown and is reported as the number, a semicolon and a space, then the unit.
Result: 1.194; V
